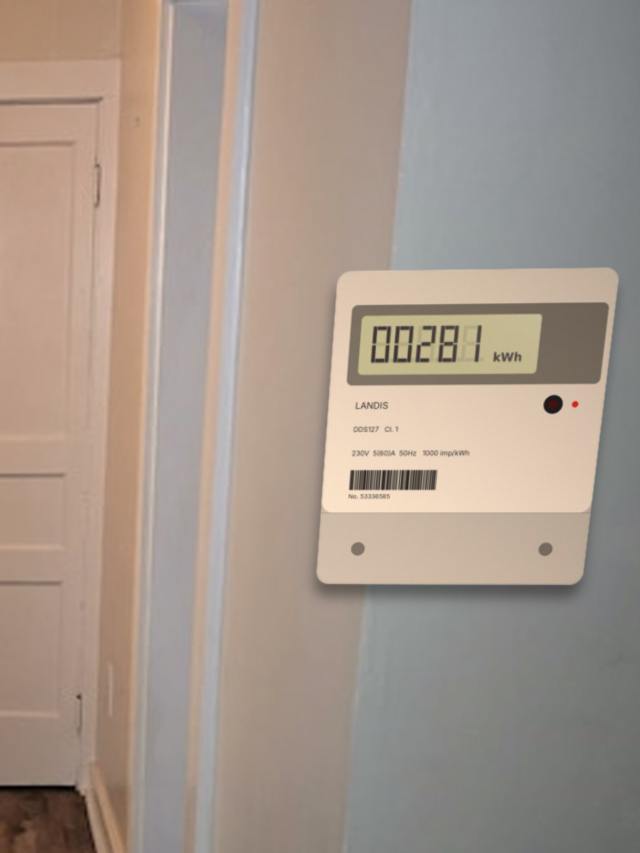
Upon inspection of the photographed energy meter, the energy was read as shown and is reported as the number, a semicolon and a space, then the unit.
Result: 281; kWh
